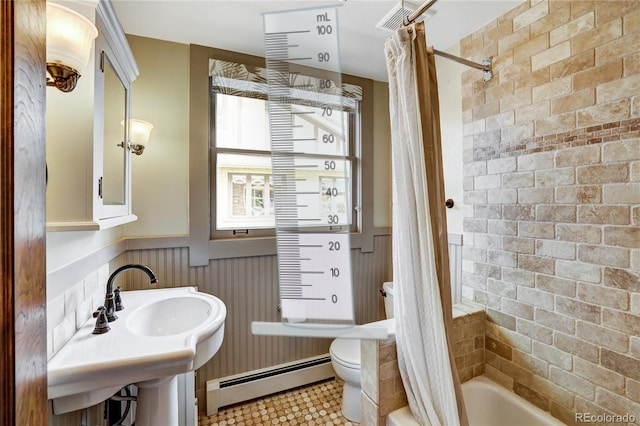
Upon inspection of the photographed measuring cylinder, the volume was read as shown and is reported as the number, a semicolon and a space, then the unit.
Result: 25; mL
